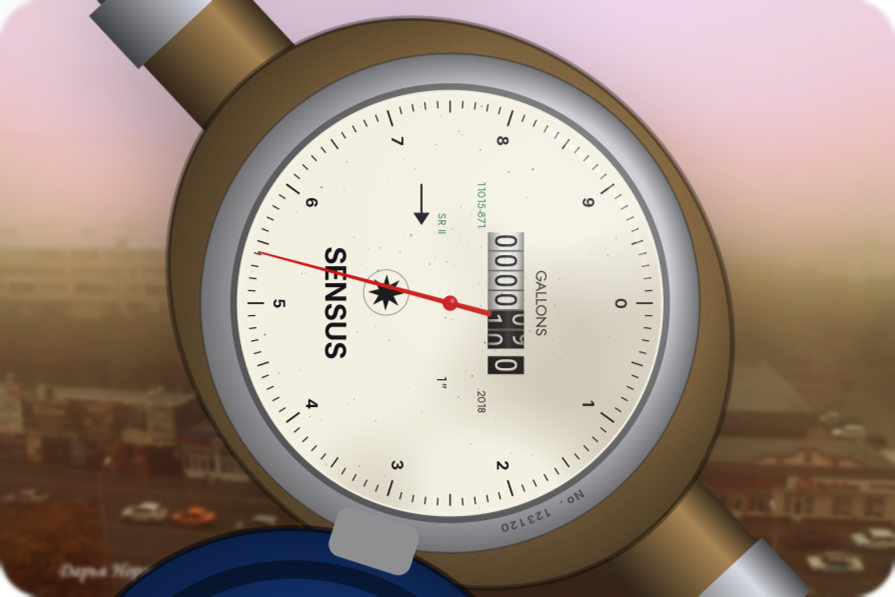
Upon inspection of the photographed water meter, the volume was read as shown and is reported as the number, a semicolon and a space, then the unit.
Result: 95.4; gal
